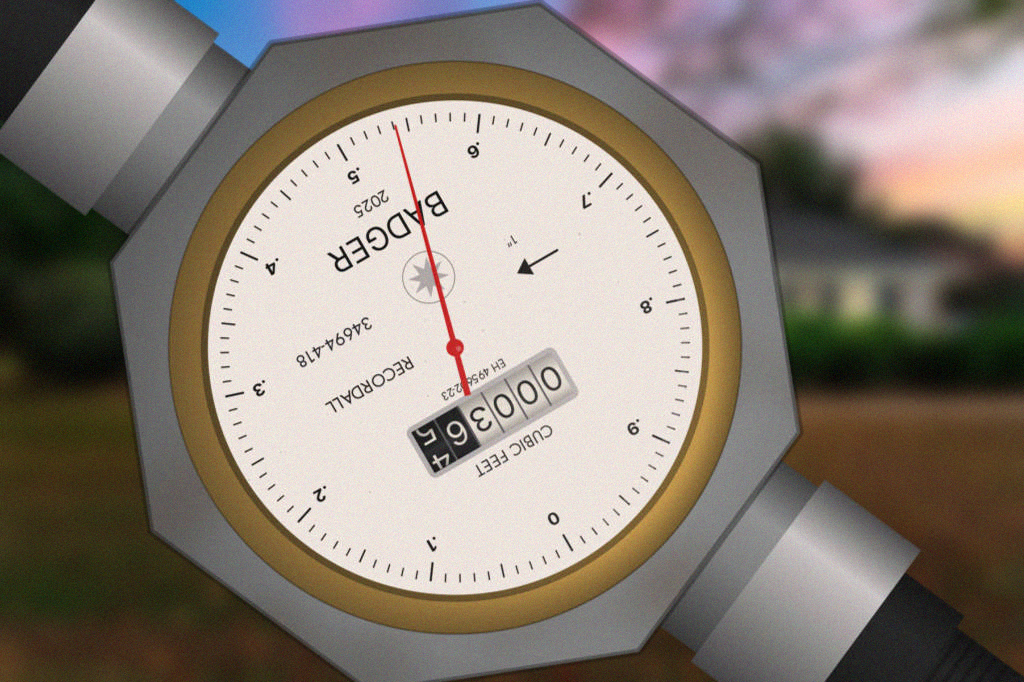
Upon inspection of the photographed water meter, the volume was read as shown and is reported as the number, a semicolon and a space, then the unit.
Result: 364.54; ft³
